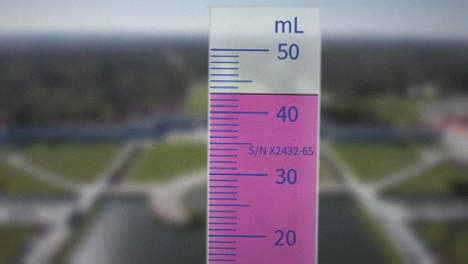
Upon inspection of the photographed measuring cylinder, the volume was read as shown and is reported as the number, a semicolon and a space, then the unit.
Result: 43; mL
